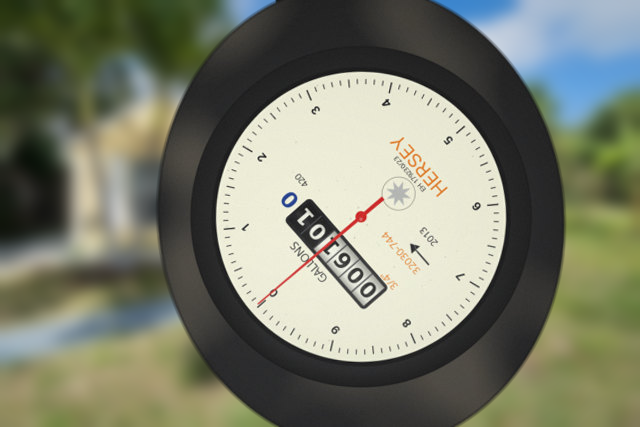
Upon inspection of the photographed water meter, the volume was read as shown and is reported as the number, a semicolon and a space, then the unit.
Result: 61010.0; gal
